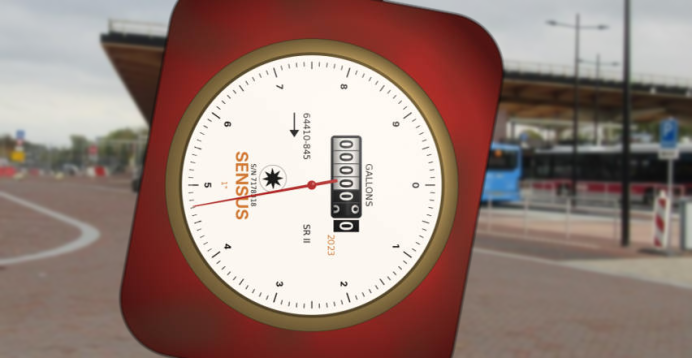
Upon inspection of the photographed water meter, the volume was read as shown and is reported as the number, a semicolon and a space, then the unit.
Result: 84.7; gal
